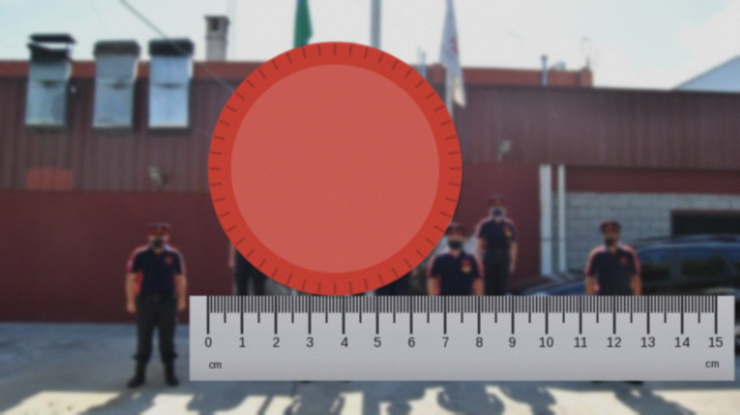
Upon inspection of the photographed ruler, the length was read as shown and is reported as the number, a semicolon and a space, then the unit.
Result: 7.5; cm
